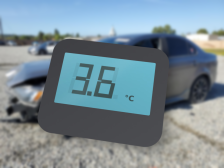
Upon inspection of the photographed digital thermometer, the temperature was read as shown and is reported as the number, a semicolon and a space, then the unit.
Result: 3.6; °C
